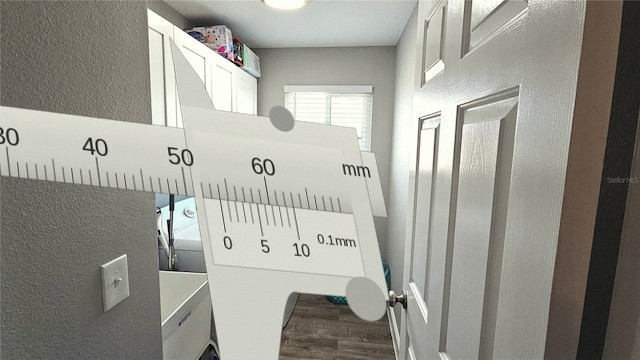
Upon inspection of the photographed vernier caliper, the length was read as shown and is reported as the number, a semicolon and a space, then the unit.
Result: 54.0; mm
